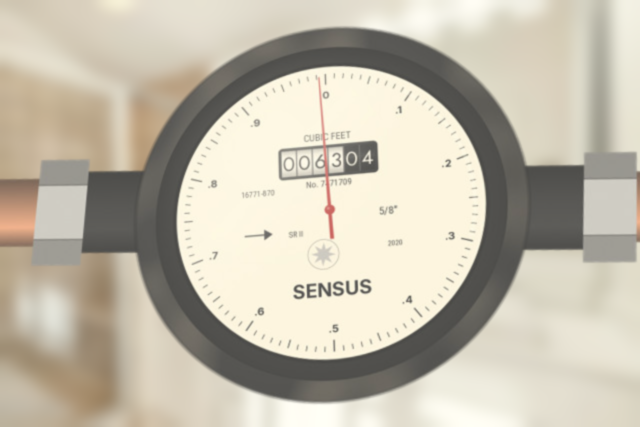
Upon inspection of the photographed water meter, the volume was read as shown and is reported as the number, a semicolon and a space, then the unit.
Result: 6303.99; ft³
